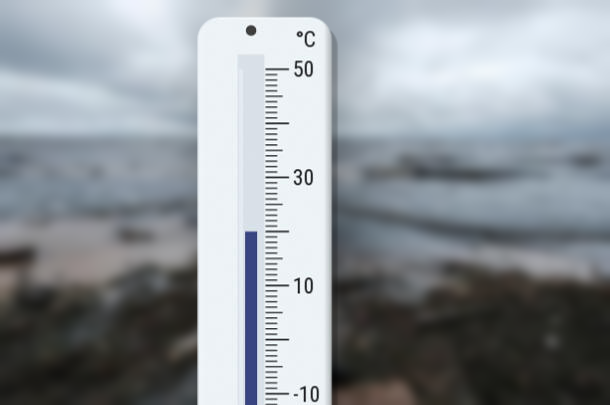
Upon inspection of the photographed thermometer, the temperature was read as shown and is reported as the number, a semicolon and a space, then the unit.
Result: 20; °C
